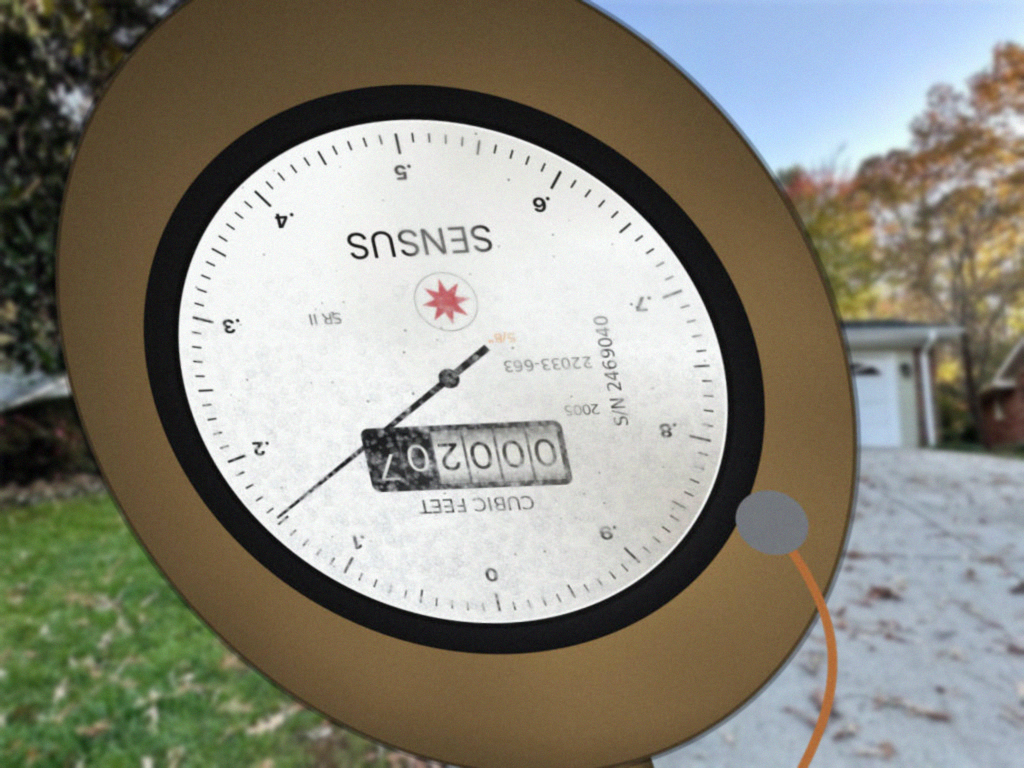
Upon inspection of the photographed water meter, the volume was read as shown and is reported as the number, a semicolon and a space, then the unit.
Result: 207.15; ft³
